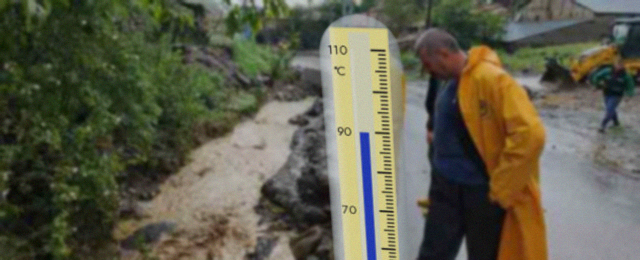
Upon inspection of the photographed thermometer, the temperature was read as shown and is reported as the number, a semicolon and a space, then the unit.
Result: 90; °C
